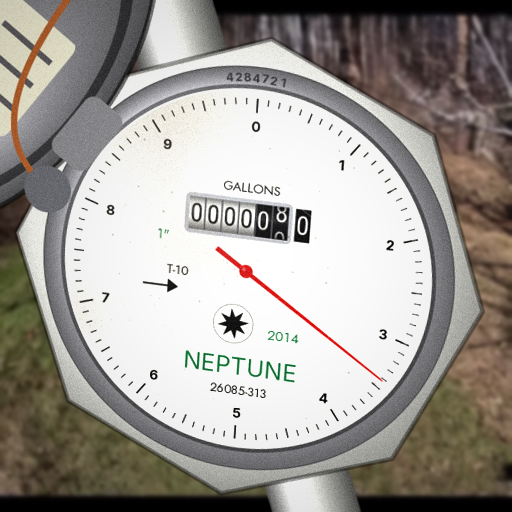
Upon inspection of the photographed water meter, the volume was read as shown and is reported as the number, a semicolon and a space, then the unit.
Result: 83.4; gal
